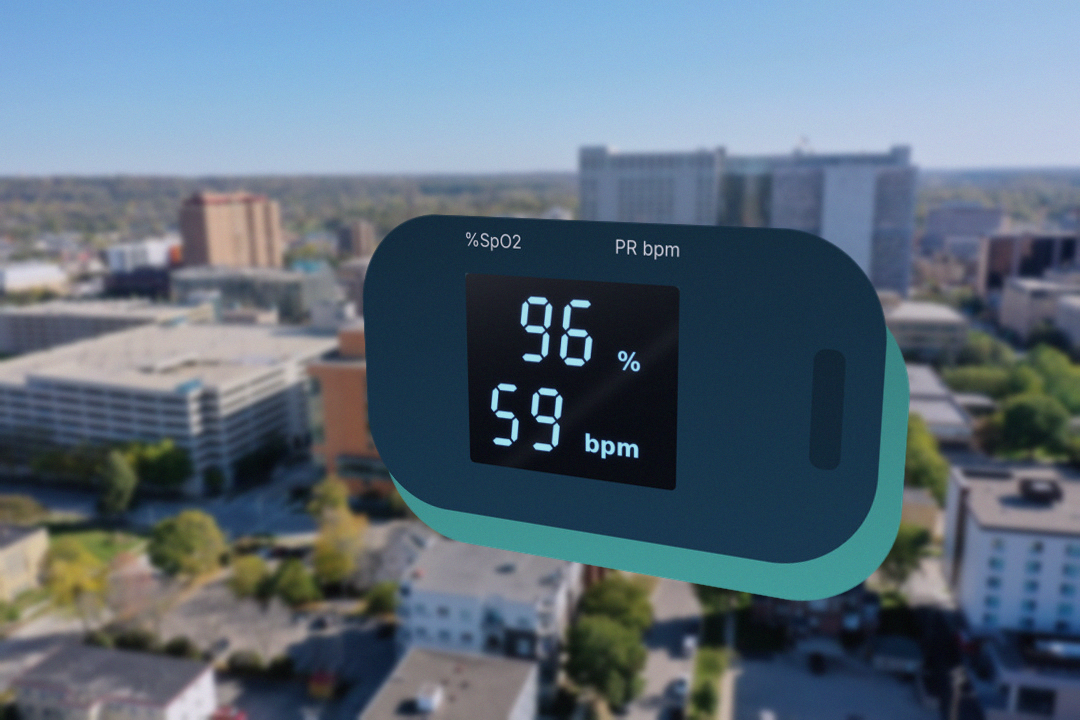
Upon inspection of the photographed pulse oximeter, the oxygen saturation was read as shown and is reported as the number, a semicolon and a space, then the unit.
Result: 96; %
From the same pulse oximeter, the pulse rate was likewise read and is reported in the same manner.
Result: 59; bpm
